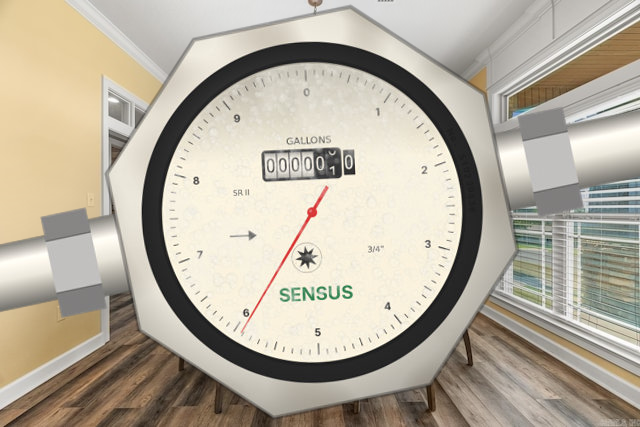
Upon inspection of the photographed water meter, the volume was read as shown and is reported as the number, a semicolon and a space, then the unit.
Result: 5.9; gal
